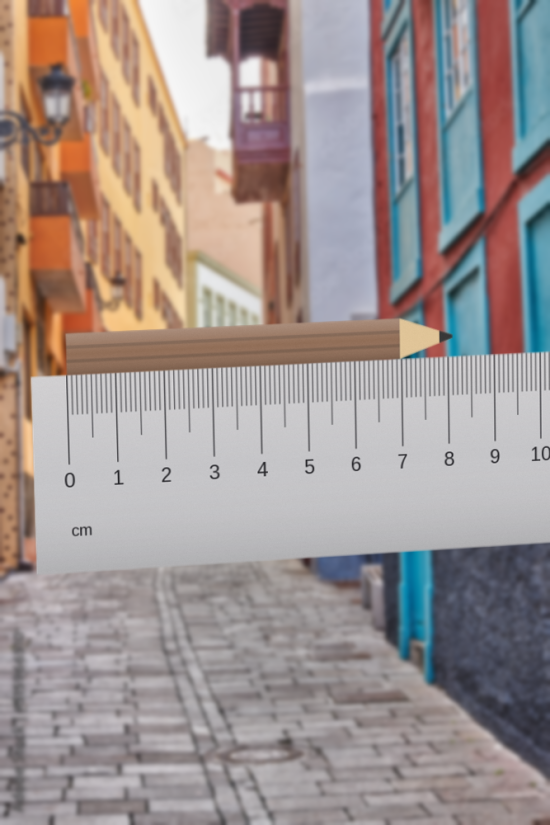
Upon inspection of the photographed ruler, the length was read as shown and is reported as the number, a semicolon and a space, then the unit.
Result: 8.1; cm
